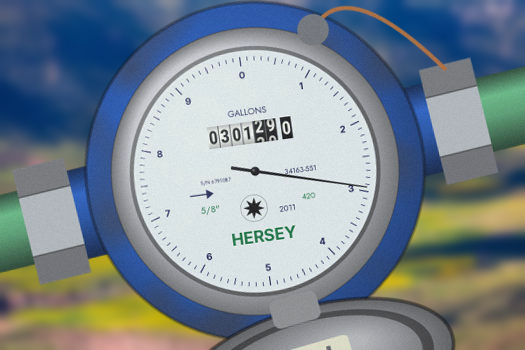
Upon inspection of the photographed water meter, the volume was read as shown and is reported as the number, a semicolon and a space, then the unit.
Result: 301292.9; gal
